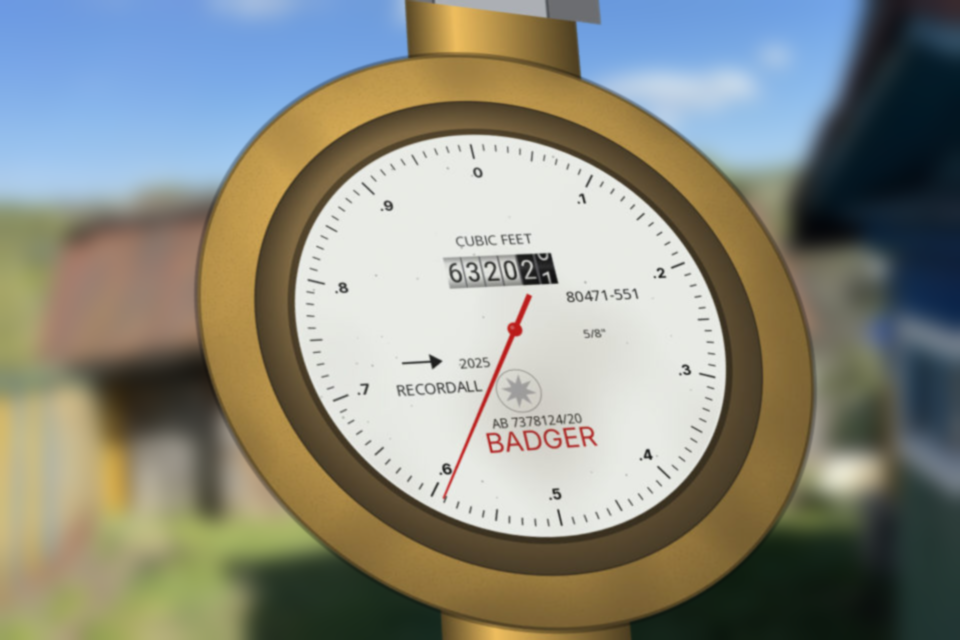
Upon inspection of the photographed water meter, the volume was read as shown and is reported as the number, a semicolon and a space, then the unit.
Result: 632020.59; ft³
